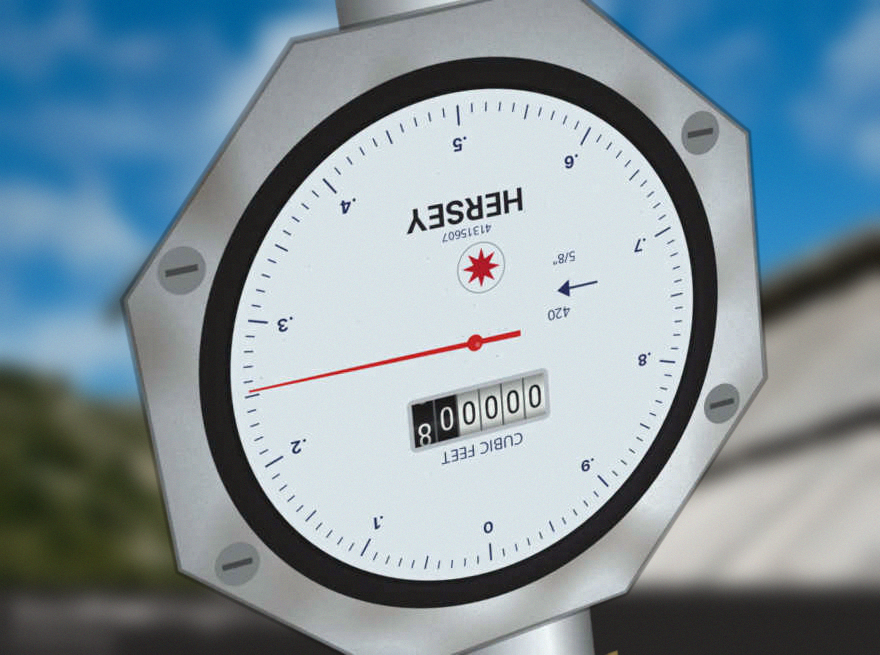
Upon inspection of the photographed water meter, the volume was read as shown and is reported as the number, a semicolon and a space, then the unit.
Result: 8.25; ft³
